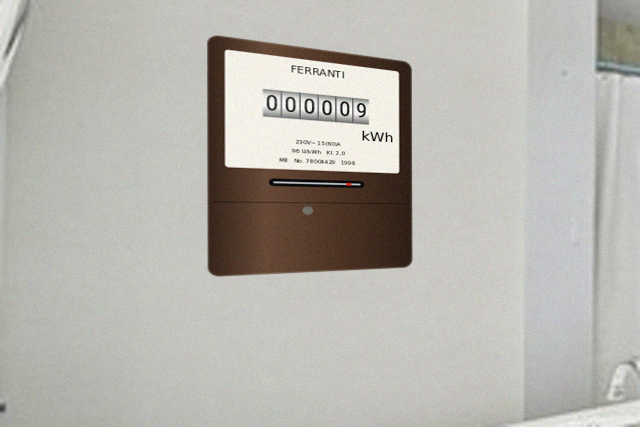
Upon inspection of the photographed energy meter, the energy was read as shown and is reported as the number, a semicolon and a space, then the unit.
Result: 9; kWh
